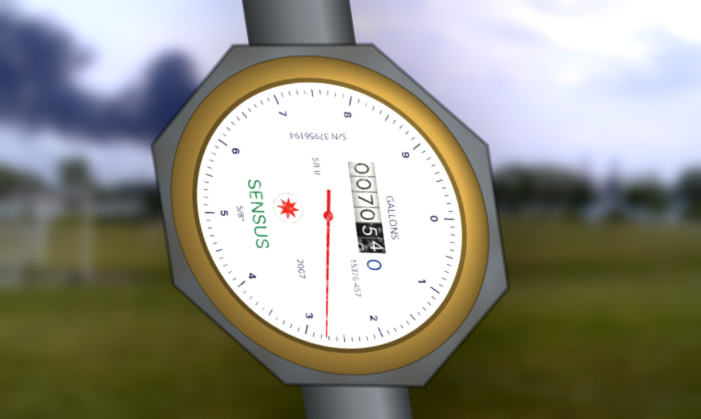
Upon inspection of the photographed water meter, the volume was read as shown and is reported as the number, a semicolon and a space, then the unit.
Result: 70542.7; gal
